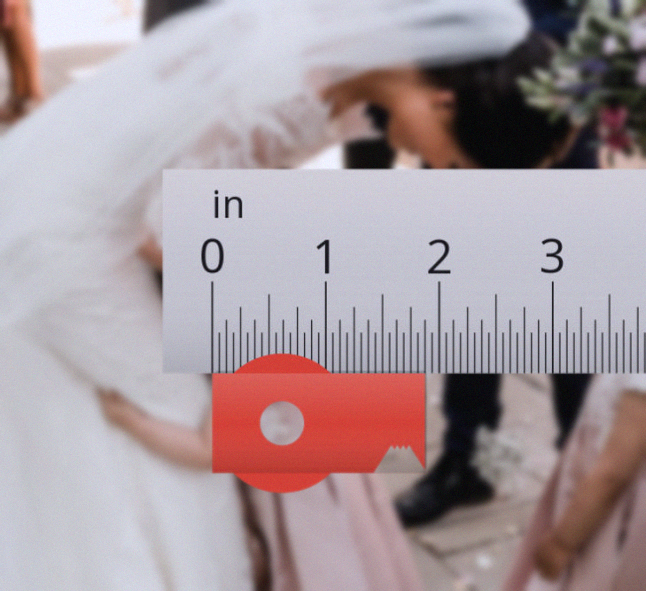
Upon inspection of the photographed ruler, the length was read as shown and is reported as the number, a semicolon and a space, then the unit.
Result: 1.875; in
